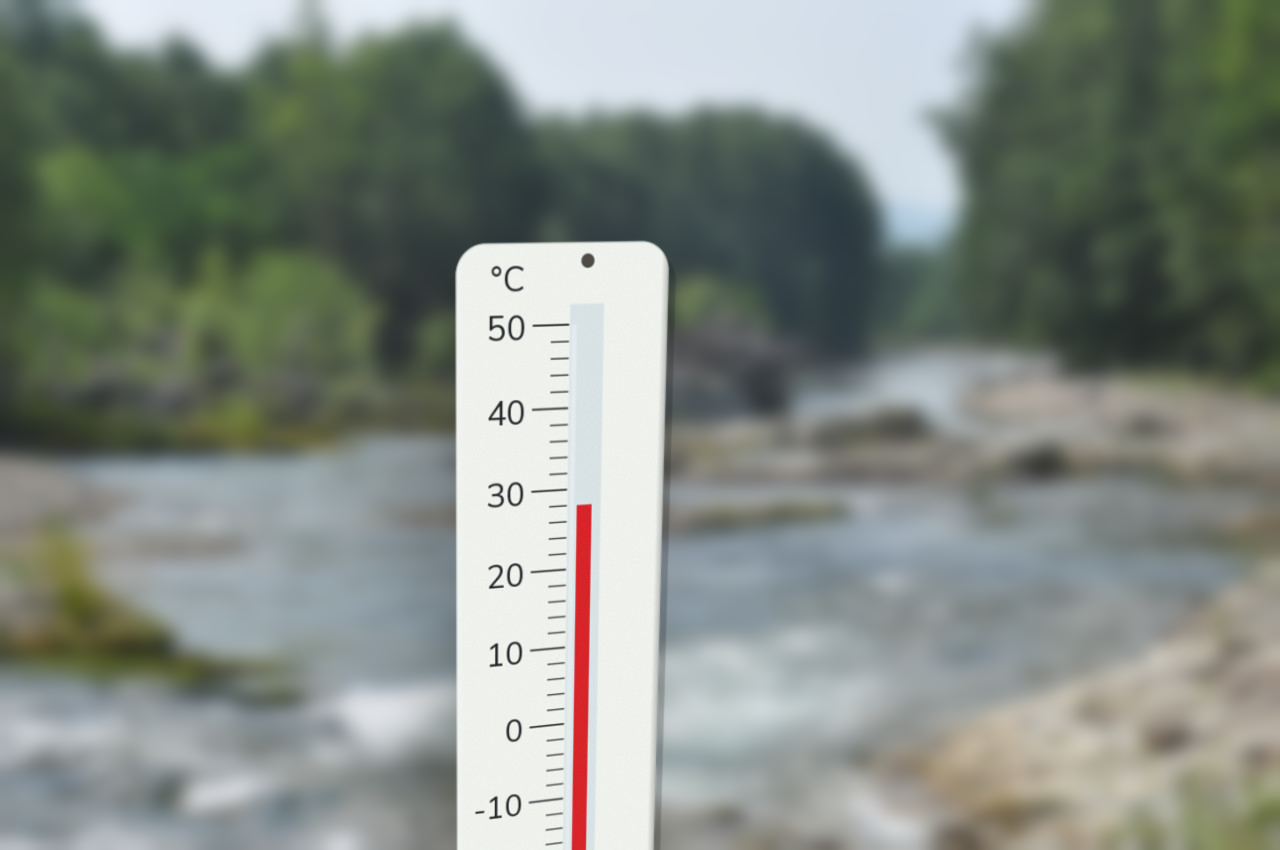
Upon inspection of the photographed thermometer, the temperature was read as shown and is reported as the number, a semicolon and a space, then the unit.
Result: 28; °C
